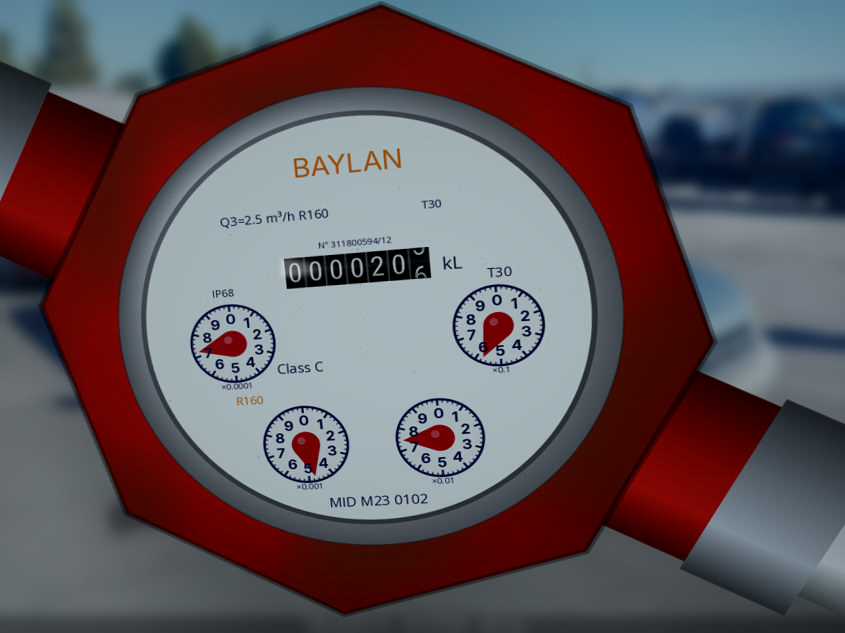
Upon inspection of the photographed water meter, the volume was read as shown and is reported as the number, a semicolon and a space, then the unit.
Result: 205.5747; kL
